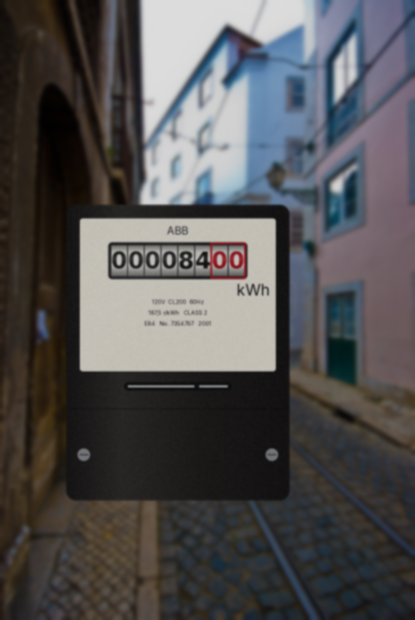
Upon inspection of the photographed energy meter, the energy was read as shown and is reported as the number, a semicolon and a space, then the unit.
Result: 84.00; kWh
